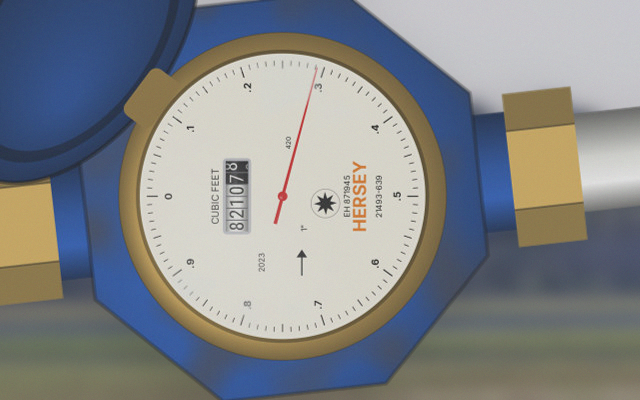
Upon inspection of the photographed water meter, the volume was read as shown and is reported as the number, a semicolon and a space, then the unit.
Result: 821078.29; ft³
